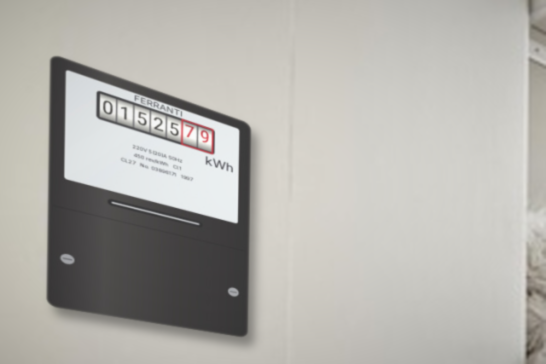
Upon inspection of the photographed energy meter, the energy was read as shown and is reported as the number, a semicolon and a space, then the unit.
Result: 1525.79; kWh
